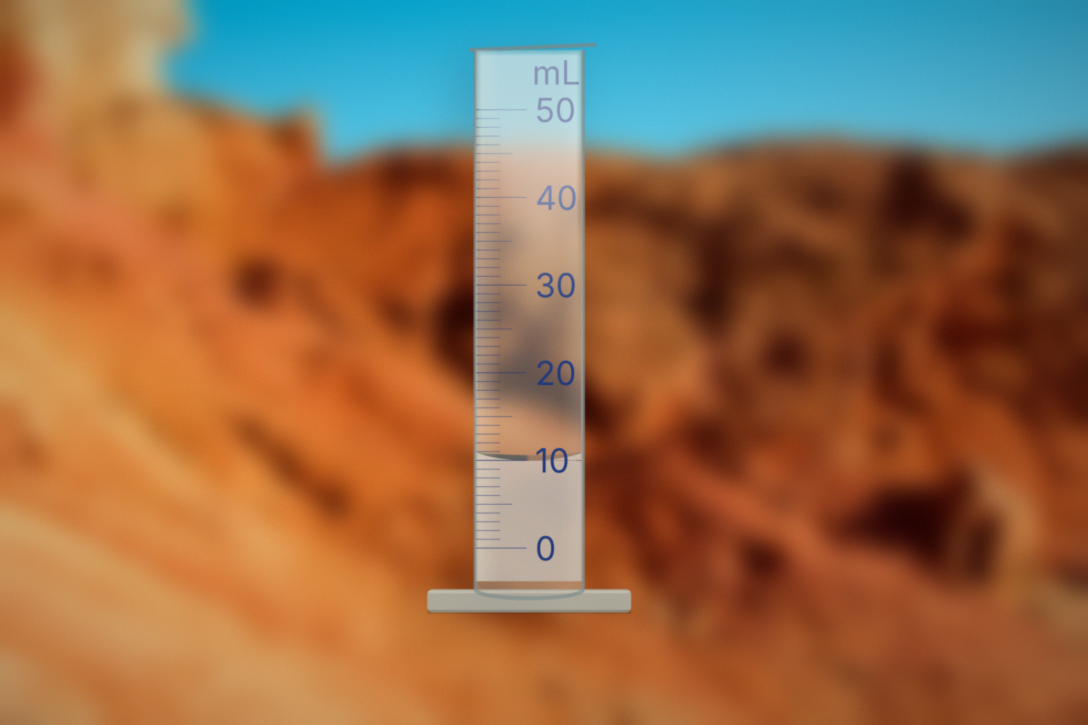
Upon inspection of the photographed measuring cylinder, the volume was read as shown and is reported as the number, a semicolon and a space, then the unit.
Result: 10; mL
